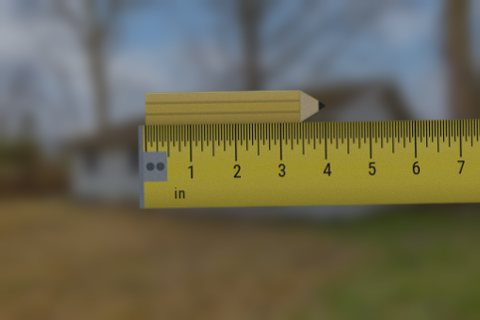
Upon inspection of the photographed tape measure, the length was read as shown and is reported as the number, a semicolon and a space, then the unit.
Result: 4; in
